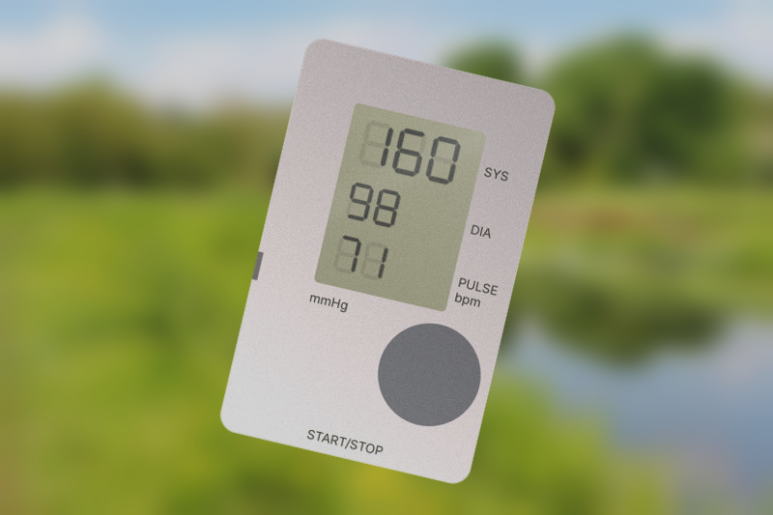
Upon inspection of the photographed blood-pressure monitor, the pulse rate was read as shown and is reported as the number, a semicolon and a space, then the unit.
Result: 71; bpm
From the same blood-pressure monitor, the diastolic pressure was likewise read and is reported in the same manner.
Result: 98; mmHg
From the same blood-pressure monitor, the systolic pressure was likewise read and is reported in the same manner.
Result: 160; mmHg
